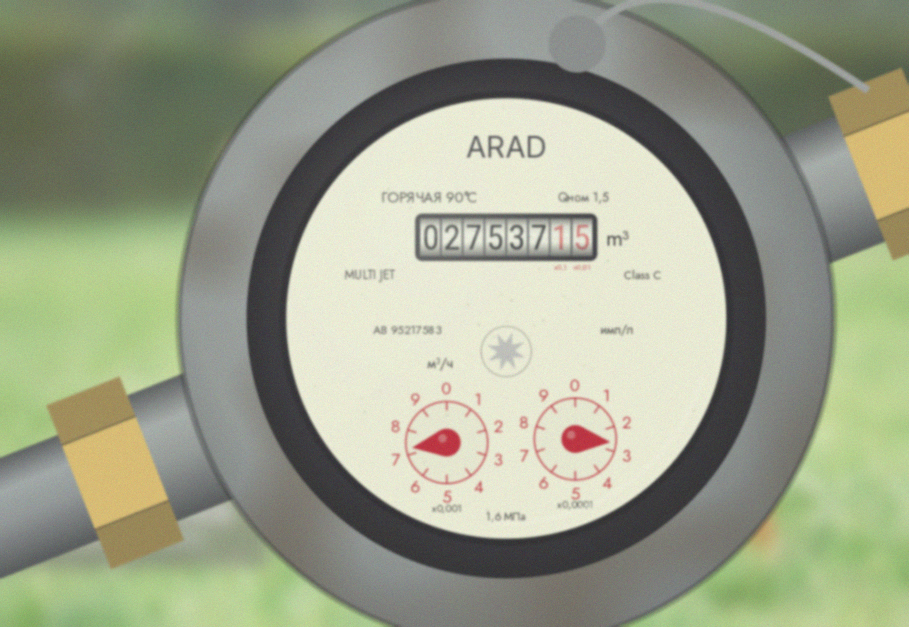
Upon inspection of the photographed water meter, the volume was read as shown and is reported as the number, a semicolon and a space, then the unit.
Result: 27537.1572; m³
